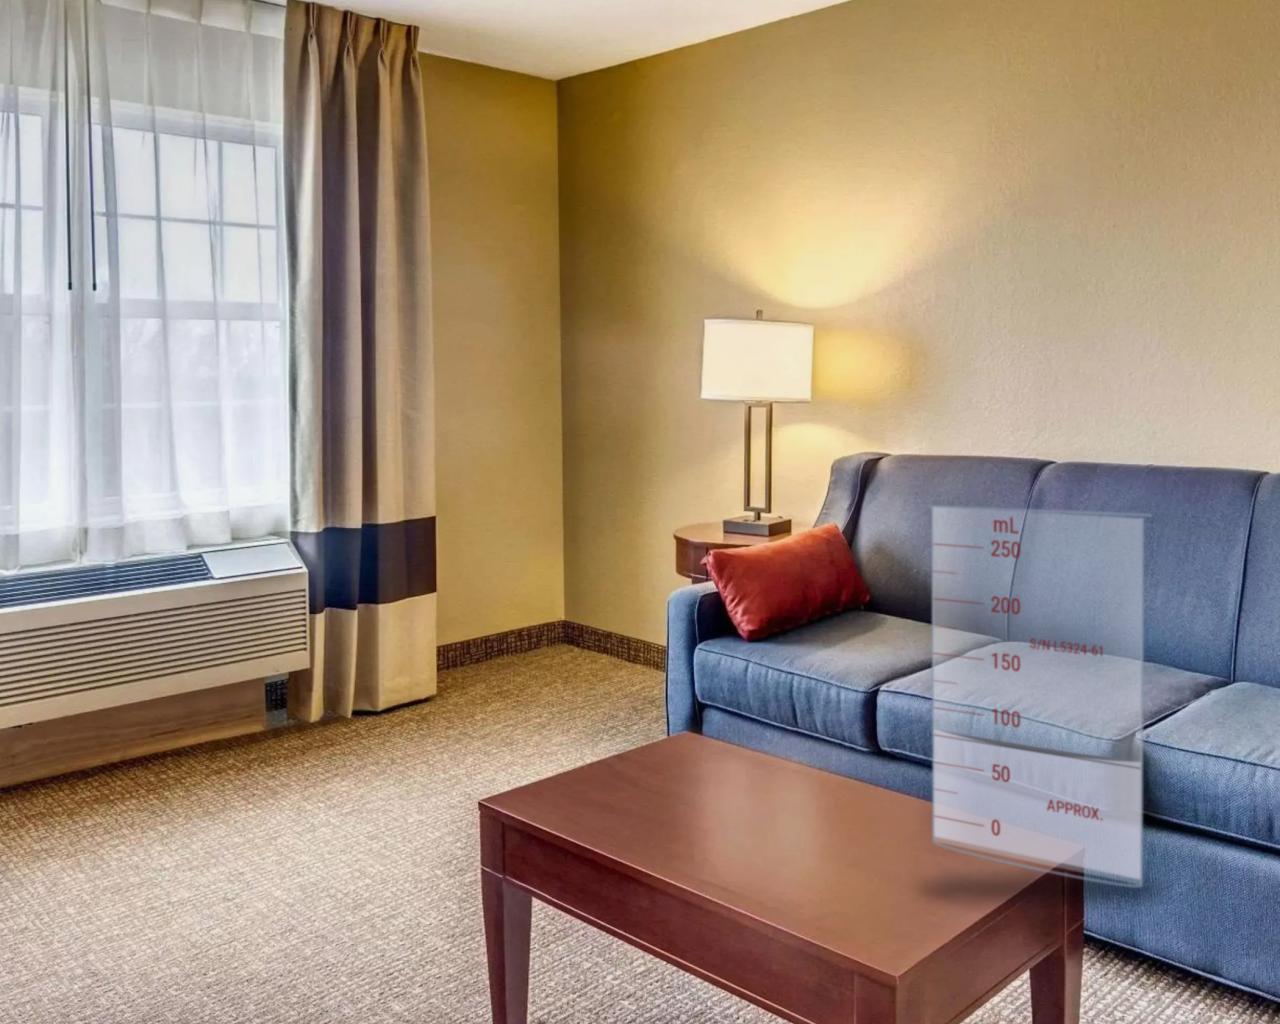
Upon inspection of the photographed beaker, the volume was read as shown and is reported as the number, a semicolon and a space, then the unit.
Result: 75; mL
